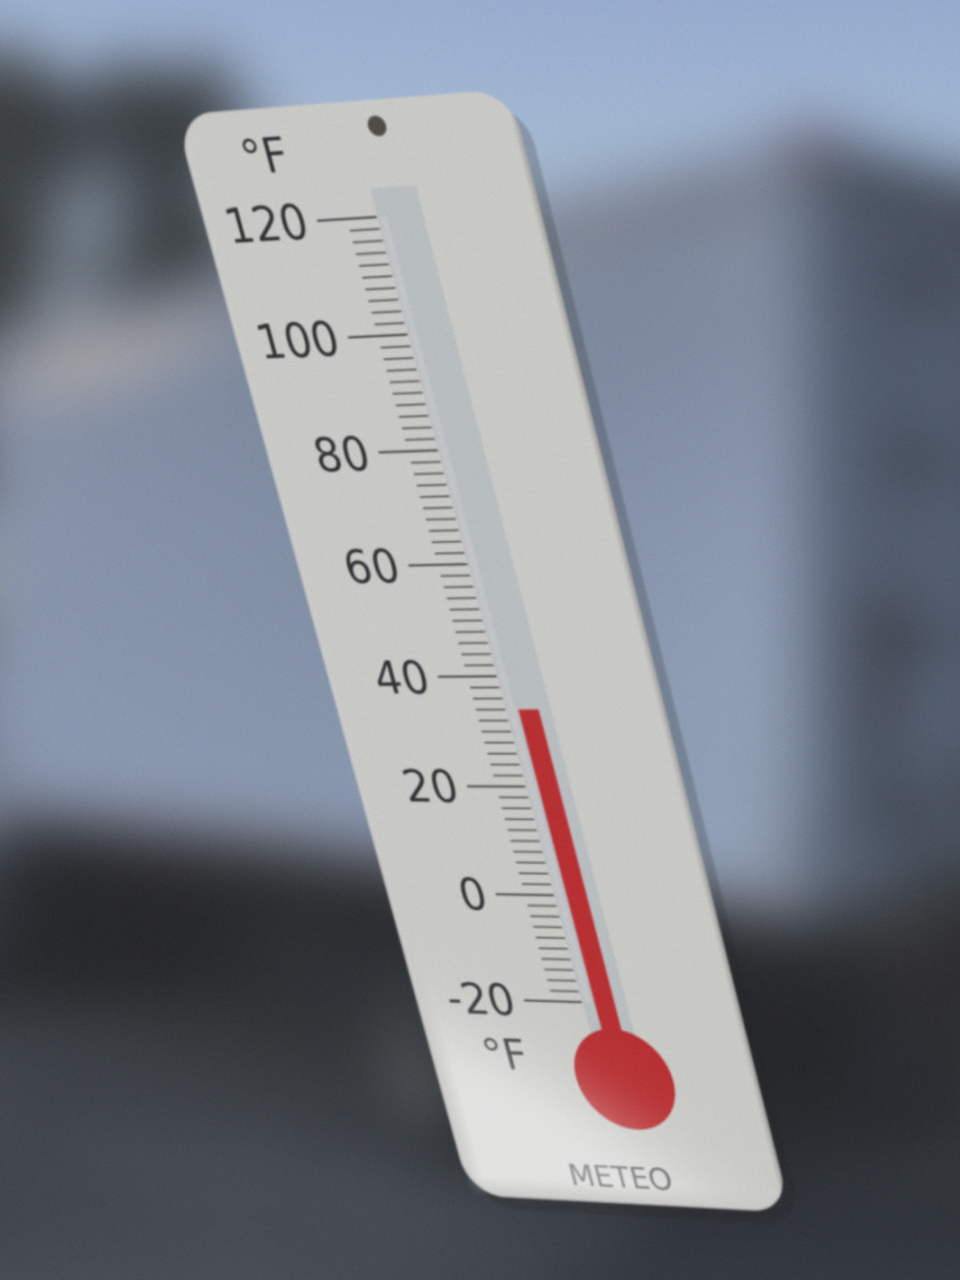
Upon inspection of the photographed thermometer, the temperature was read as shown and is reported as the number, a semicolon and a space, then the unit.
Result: 34; °F
